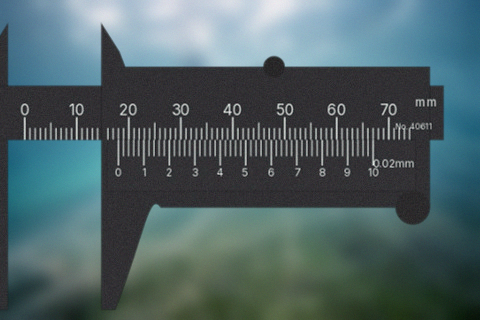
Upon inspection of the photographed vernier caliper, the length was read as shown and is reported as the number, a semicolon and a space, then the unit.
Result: 18.0; mm
